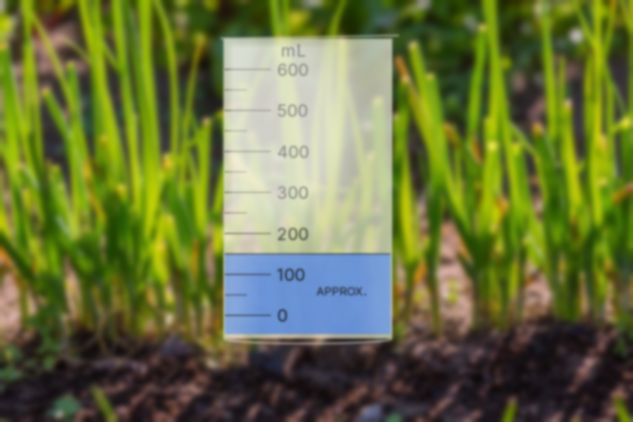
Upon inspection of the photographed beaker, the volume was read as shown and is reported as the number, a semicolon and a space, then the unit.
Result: 150; mL
